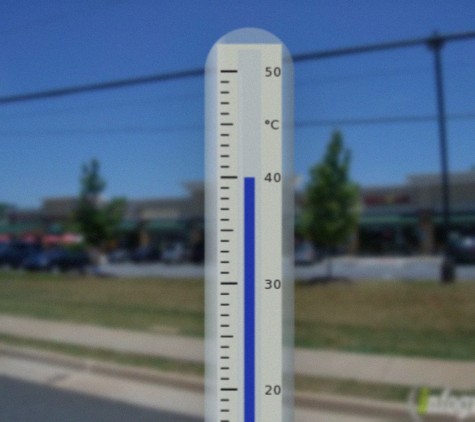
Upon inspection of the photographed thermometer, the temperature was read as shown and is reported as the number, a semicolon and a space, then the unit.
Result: 40; °C
